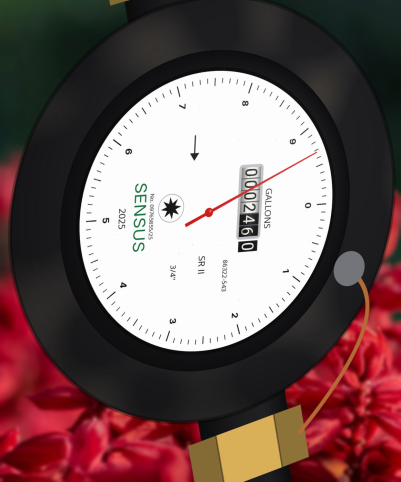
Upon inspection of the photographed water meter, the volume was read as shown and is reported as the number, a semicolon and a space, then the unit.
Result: 2459.3; gal
